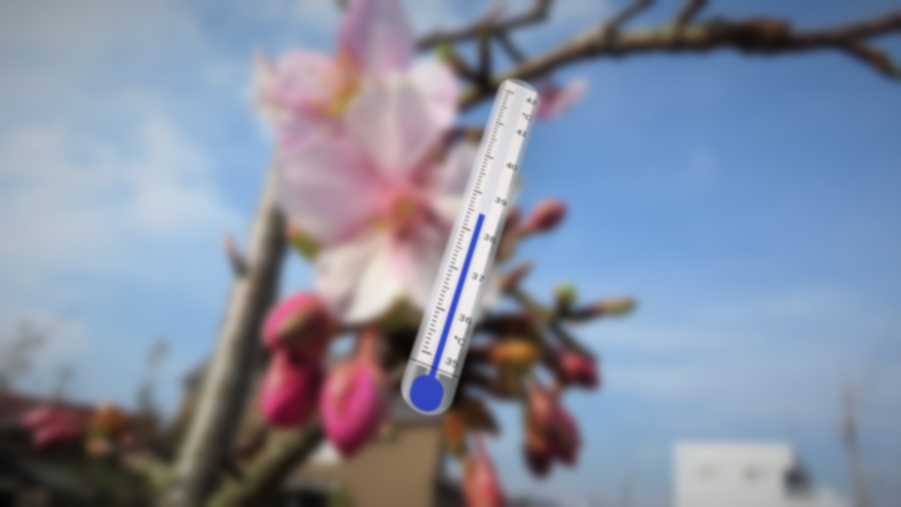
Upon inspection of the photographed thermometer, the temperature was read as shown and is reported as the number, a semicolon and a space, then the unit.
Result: 38.5; °C
